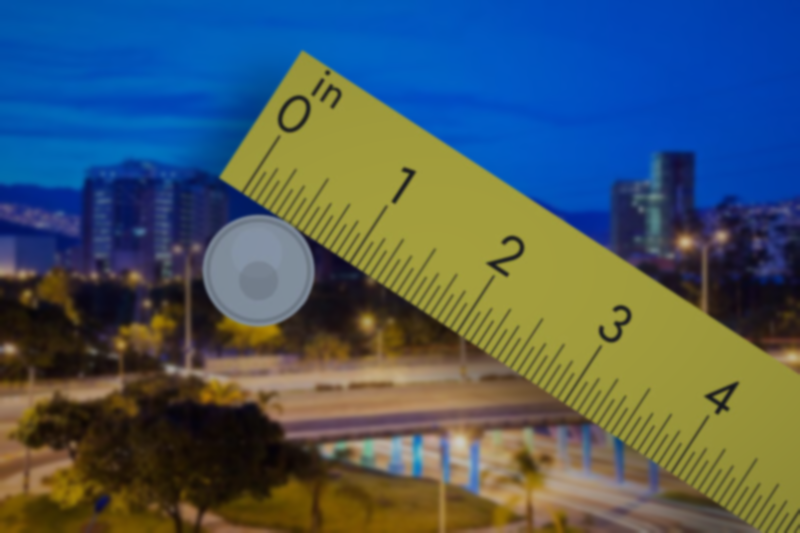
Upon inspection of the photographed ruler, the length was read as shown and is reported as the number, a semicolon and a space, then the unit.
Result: 0.875; in
